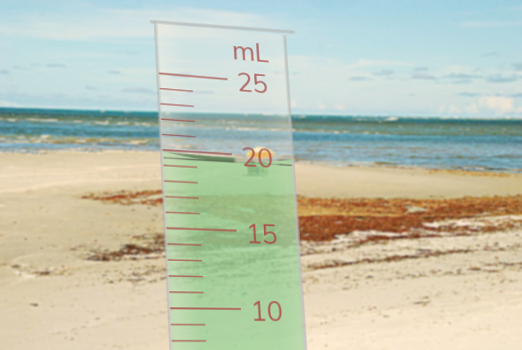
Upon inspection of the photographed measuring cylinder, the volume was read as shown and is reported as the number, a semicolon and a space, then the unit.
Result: 19.5; mL
